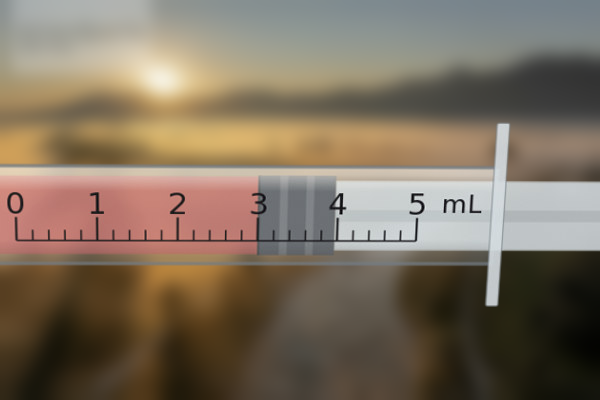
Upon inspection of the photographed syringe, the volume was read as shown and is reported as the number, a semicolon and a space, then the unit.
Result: 3; mL
